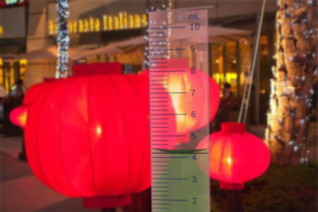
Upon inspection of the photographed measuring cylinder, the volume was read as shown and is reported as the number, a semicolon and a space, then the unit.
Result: 4.2; mL
